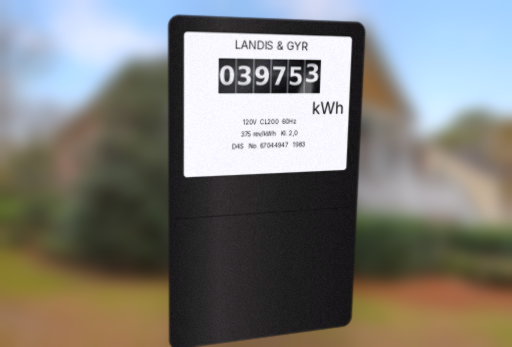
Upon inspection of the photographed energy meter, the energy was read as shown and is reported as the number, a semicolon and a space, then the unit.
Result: 39753; kWh
